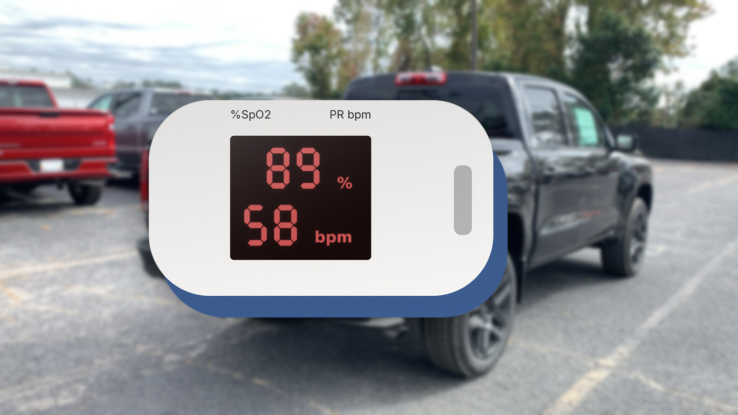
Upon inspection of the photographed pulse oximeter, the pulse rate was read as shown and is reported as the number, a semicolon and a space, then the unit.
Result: 58; bpm
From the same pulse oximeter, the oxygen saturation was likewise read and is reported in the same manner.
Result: 89; %
